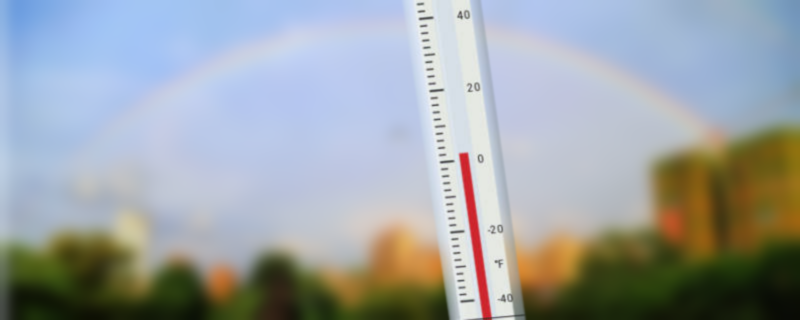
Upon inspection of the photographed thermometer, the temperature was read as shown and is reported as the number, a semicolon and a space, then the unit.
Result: 2; °F
